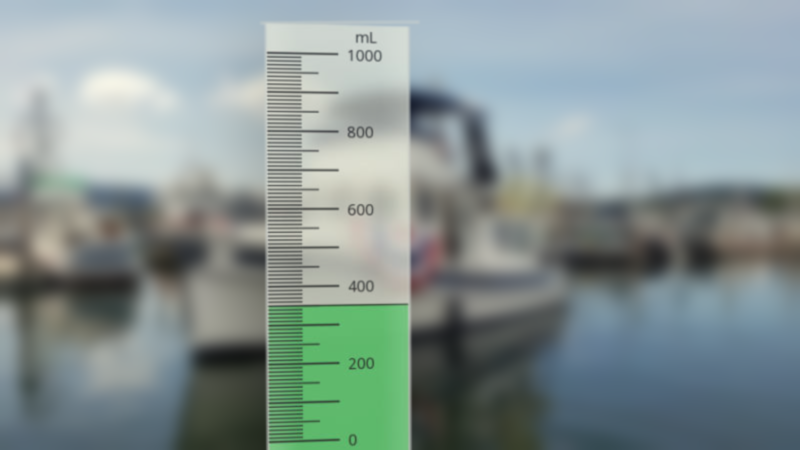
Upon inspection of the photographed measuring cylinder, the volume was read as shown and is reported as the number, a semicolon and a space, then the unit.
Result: 350; mL
